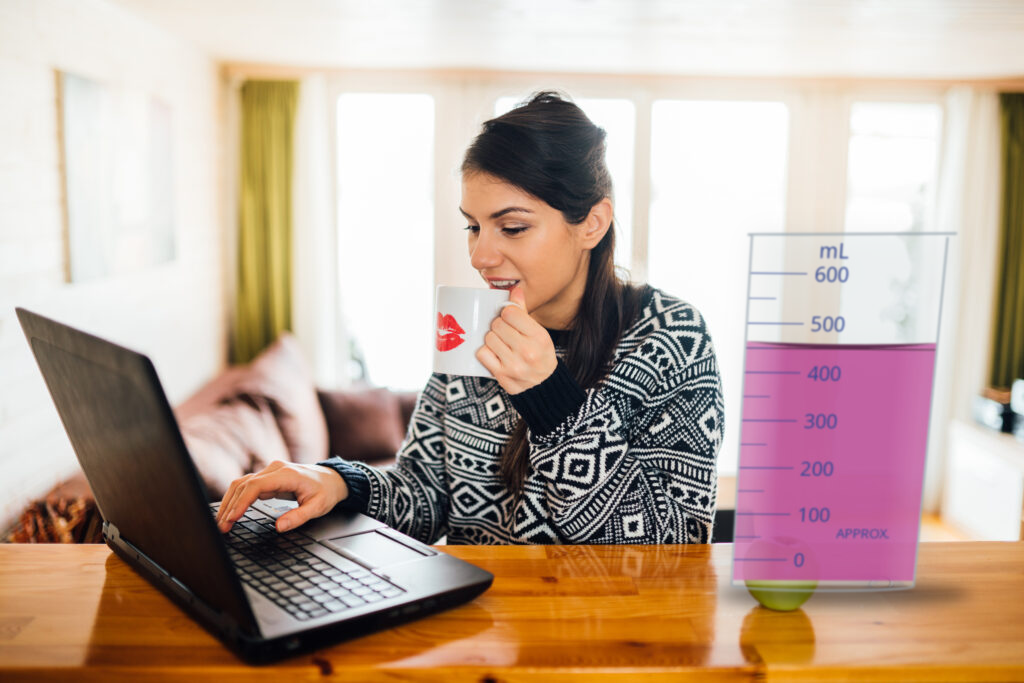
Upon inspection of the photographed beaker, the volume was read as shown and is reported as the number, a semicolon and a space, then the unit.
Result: 450; mL
